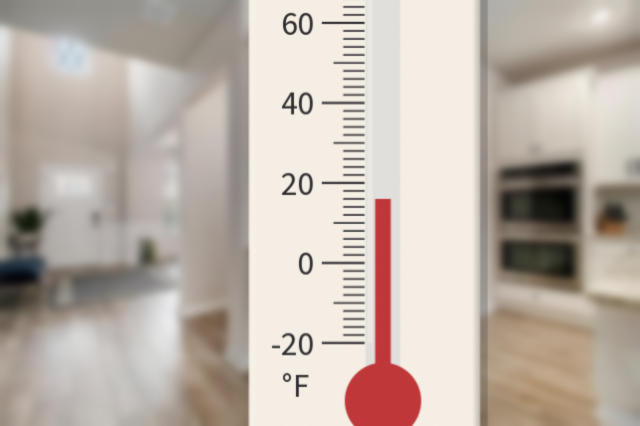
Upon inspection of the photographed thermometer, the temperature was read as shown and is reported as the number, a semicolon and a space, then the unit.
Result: 16; °F
